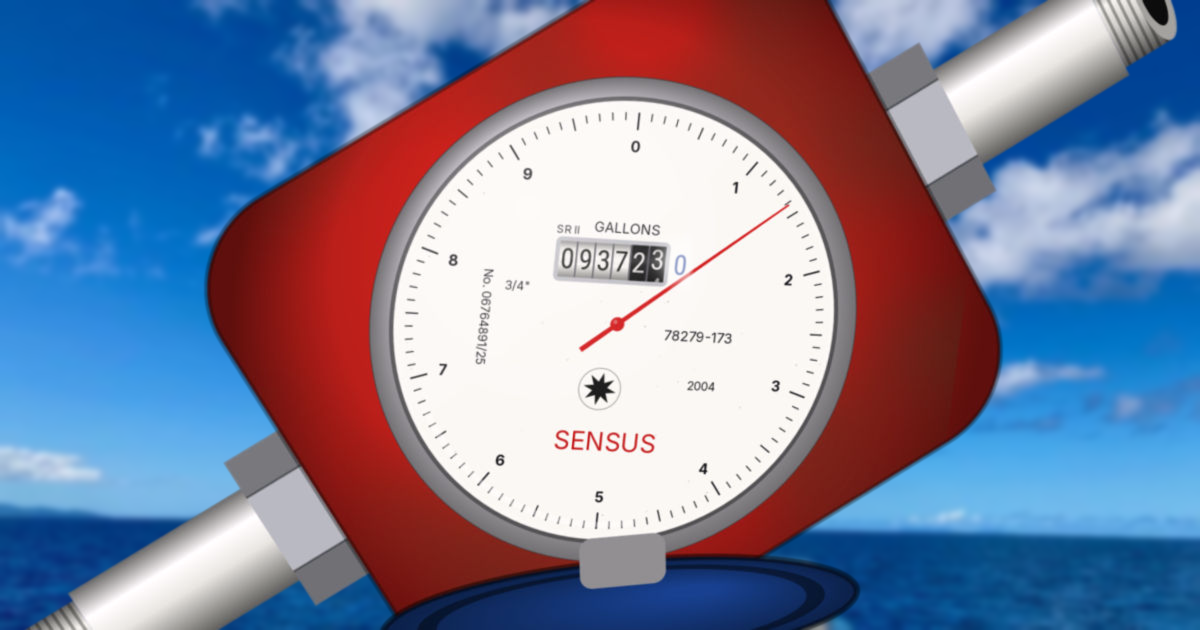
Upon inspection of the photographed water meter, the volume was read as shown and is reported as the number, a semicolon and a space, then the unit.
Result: 937231.4; gal
